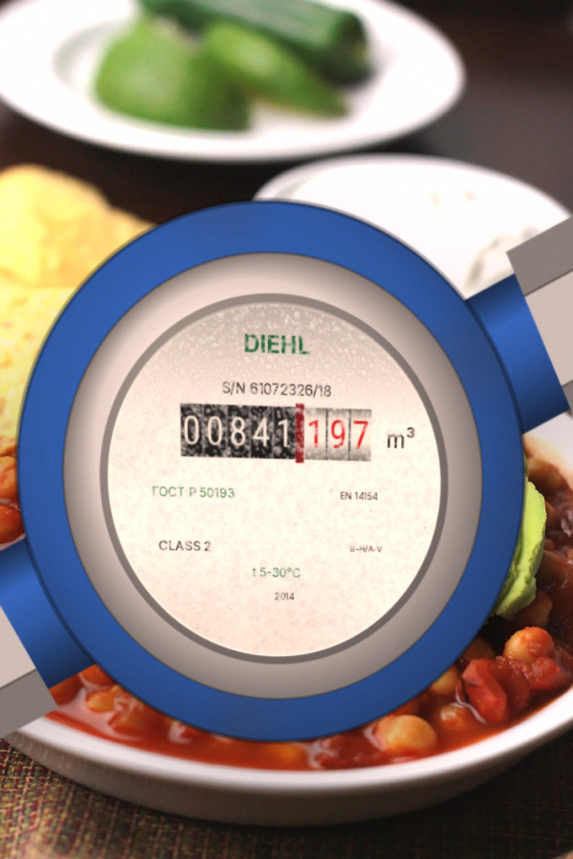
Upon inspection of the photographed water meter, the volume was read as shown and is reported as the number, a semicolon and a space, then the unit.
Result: 841.197; m³
